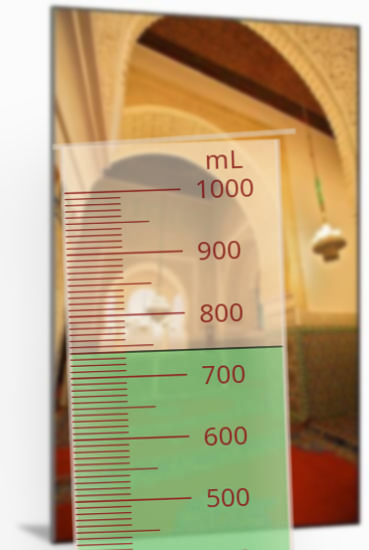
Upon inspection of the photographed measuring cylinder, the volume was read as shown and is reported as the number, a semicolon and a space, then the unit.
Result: 740; mL
